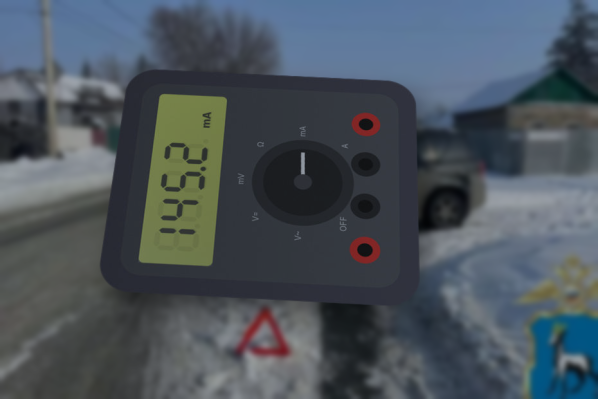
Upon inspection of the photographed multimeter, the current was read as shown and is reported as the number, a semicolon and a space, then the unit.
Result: 145.2; mA
